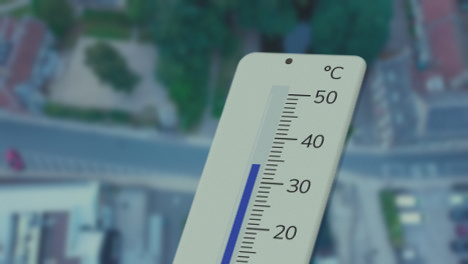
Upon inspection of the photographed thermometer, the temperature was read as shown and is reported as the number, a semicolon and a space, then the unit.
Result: 34; °C
